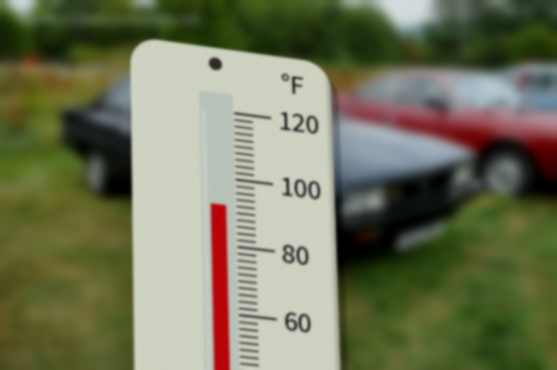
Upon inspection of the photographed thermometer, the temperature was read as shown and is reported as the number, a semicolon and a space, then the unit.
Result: 92; °F
